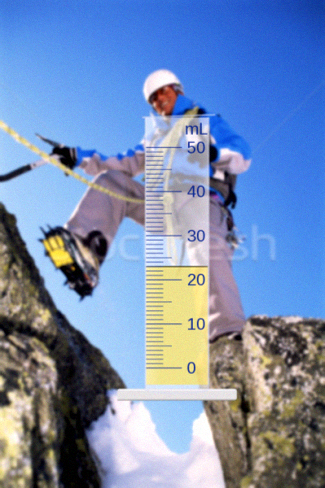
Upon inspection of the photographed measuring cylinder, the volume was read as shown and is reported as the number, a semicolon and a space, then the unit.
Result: 23; mL
